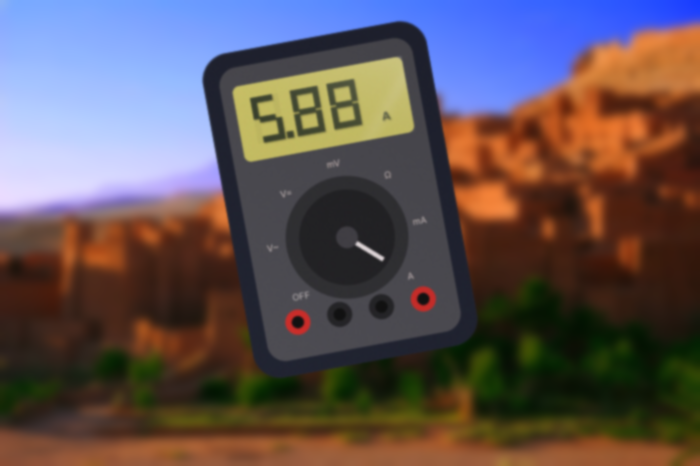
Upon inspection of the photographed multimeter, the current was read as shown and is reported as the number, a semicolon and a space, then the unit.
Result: 5.88; A
